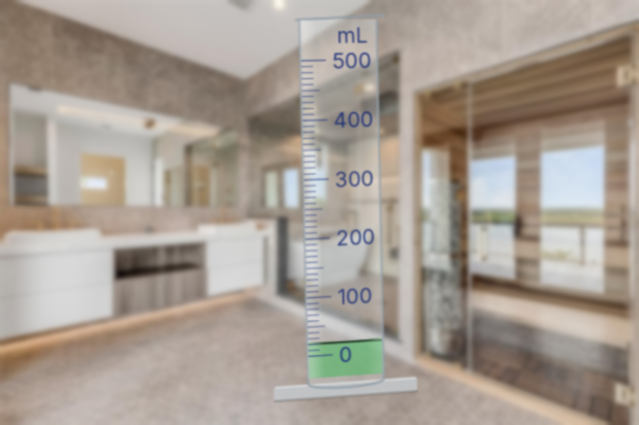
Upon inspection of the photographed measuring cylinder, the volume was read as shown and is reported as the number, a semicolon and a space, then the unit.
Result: 20; mL
